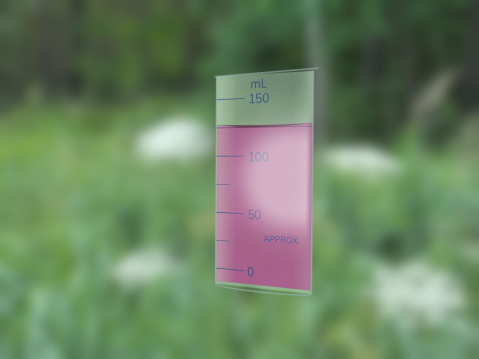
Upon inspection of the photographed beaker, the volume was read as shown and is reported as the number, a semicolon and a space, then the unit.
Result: 125; mL
